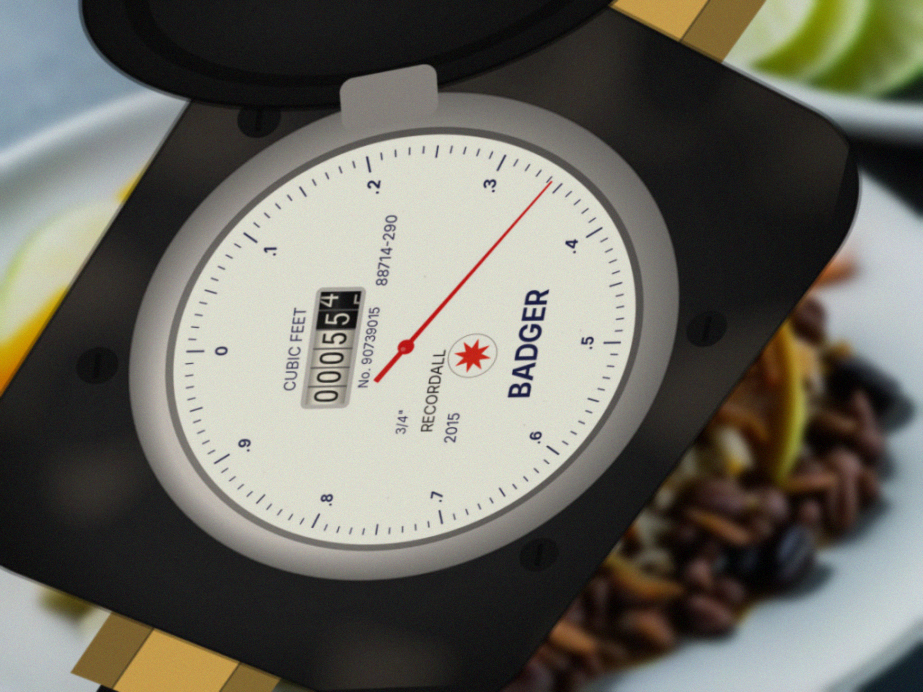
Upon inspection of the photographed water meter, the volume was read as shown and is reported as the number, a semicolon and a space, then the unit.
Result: 554.34; ft³
